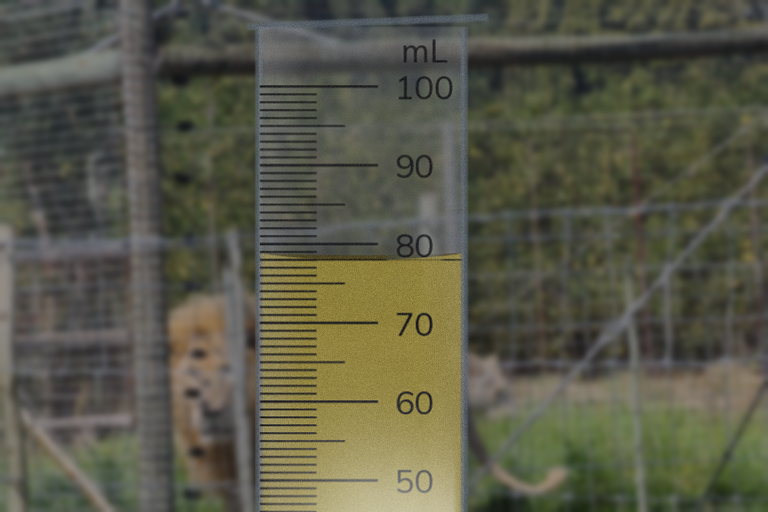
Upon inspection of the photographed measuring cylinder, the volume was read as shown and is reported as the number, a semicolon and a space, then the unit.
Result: 78; mL
